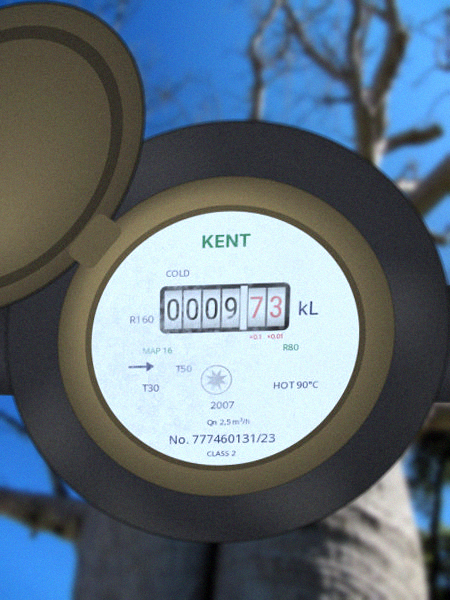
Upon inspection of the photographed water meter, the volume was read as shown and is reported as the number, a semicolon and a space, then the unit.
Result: 9.73; kL
